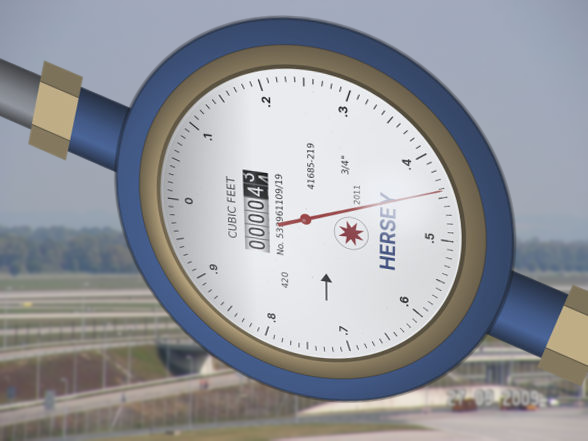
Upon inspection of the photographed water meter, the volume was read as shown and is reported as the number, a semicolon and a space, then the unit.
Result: 43.44; ft³
